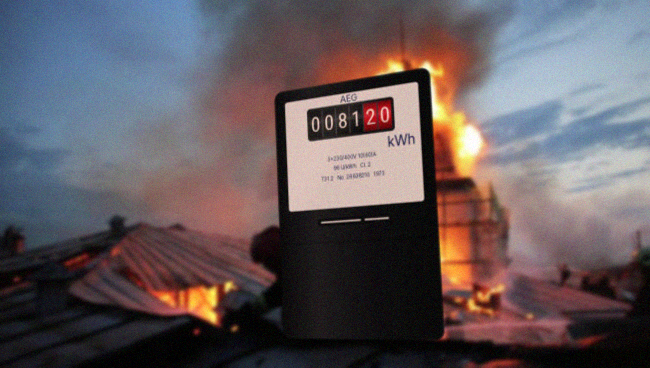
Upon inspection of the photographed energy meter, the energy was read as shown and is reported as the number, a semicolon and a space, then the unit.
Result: 81.20; kWh
